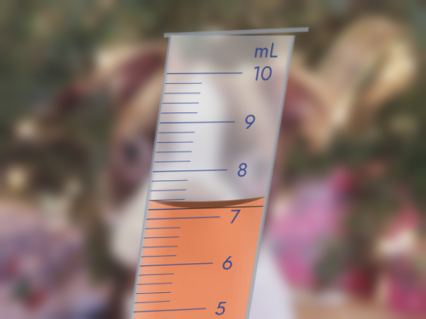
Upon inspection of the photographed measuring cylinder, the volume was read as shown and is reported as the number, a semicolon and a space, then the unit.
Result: 7.2; mL
